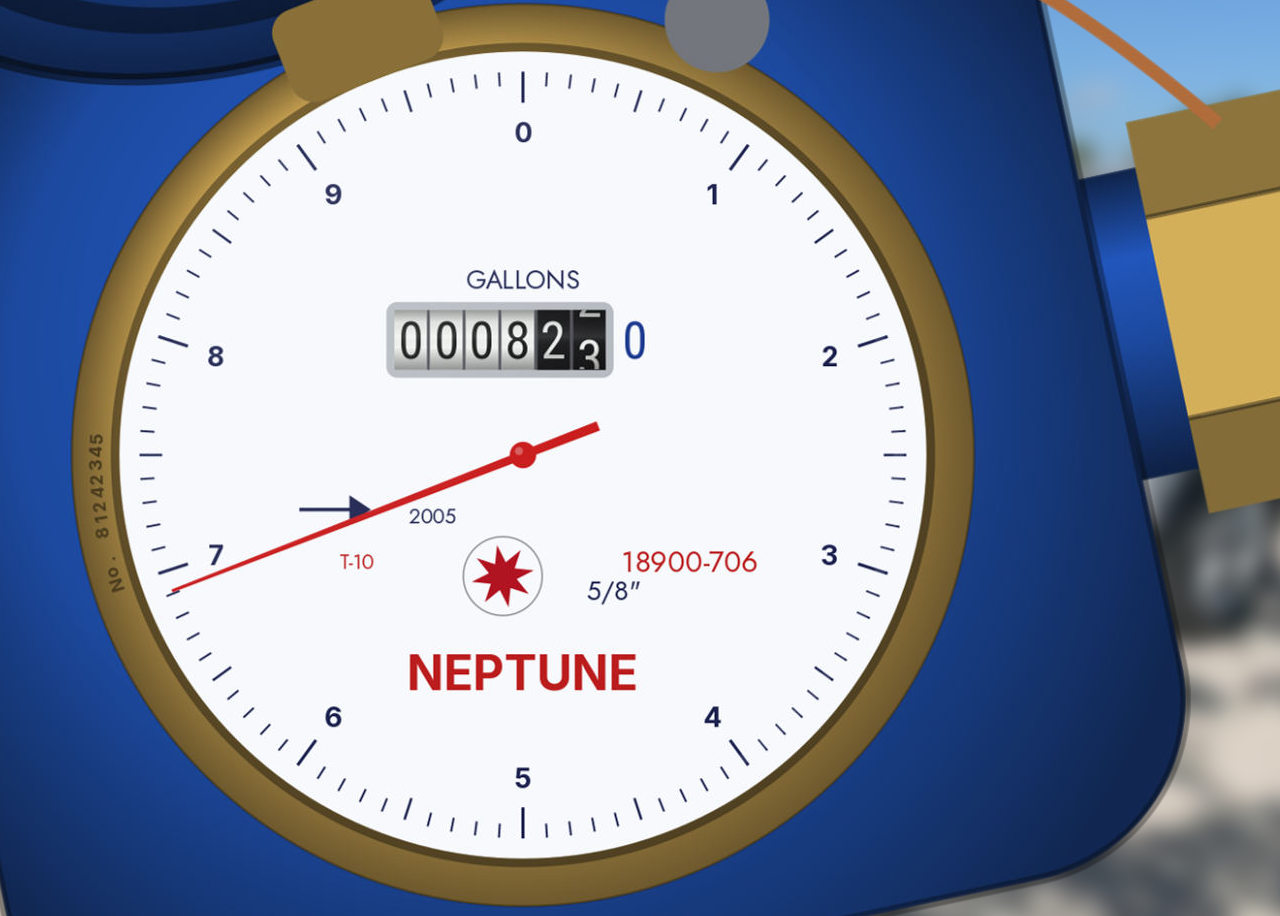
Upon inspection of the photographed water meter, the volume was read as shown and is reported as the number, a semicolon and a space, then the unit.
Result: 8226.9; gal
